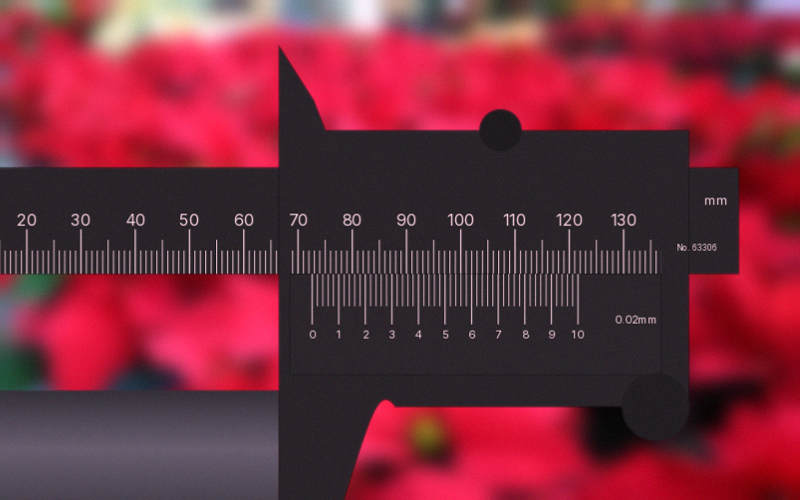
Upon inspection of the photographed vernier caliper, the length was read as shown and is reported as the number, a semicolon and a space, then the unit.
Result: 72.6; mm
